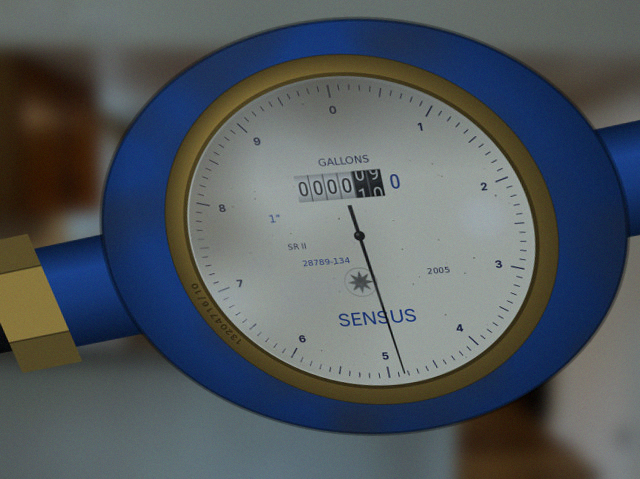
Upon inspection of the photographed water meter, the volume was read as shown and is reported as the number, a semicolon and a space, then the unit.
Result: 94.8; gal
